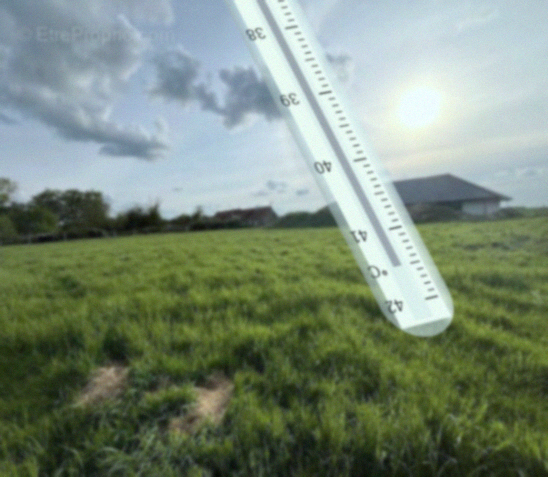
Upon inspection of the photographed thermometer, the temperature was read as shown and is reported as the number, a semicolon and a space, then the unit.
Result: 41.5; °C
